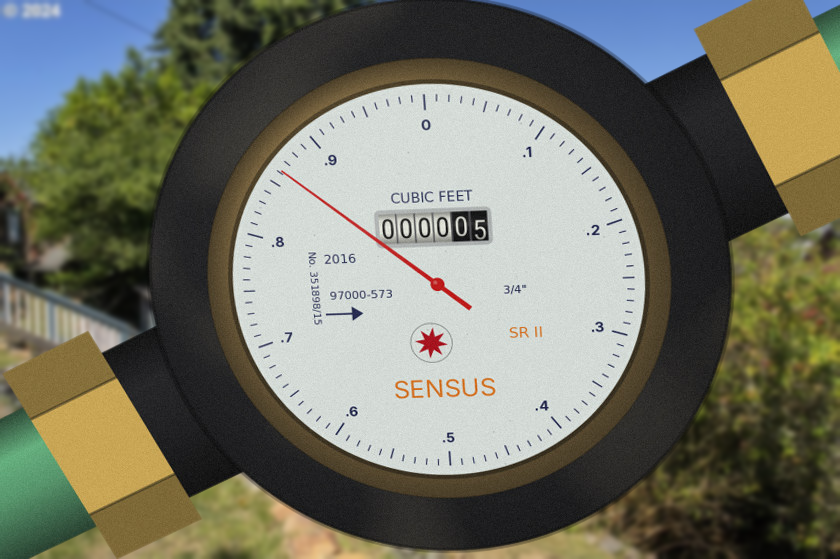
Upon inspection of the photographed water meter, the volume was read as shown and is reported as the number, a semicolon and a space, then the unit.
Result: 4.86; ft³
